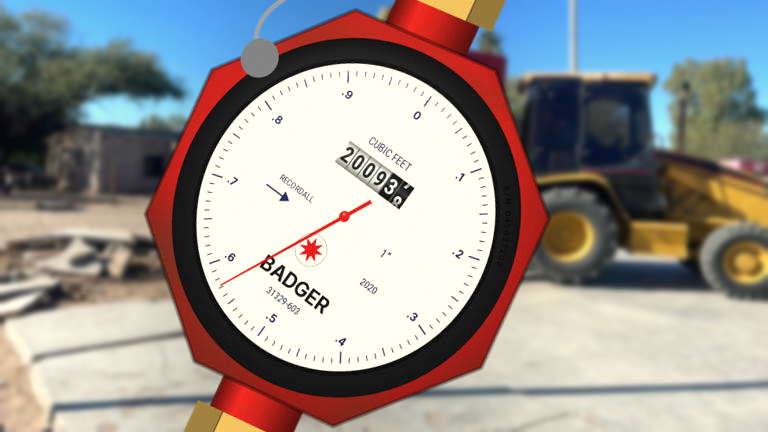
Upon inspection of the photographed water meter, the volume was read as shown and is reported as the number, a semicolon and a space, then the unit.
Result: 200937.57; ft³
